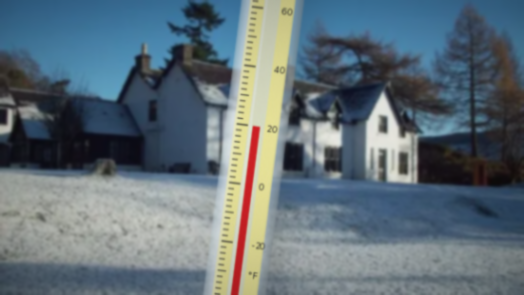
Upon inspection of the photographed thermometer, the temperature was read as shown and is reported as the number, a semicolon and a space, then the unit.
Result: 20; °F
